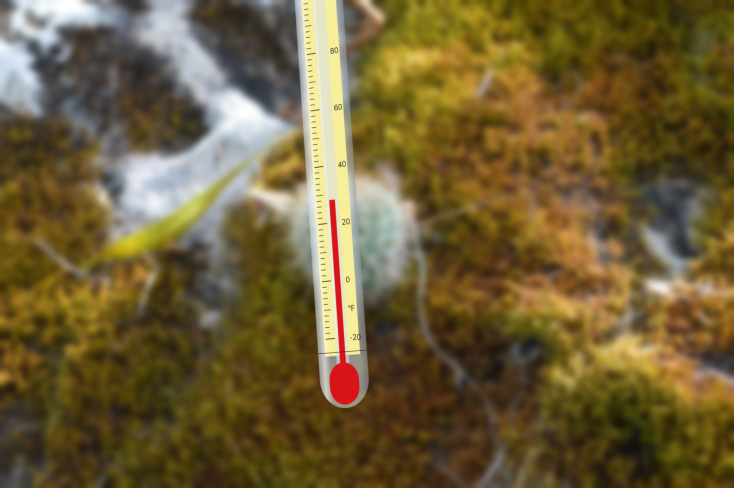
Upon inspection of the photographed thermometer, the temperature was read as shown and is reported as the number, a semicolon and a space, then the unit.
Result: 28; °F
